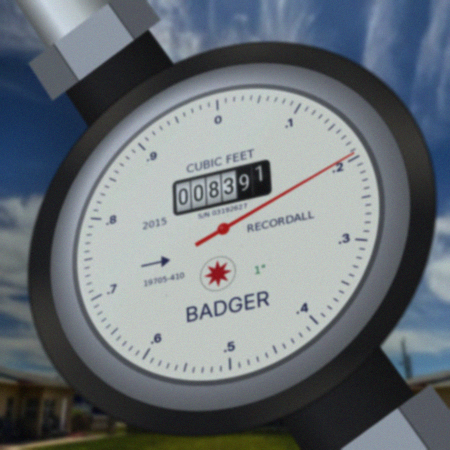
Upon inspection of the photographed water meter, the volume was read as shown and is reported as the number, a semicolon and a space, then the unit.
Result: 8391.19; ft³
